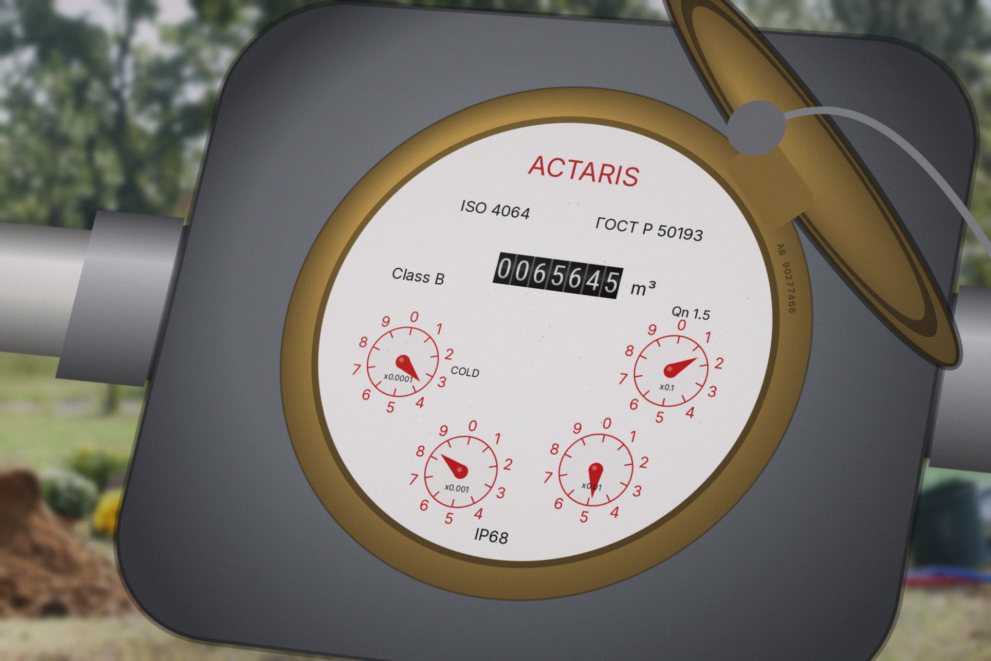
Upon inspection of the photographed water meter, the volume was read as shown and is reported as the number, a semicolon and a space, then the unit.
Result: 65645.1483; m³
